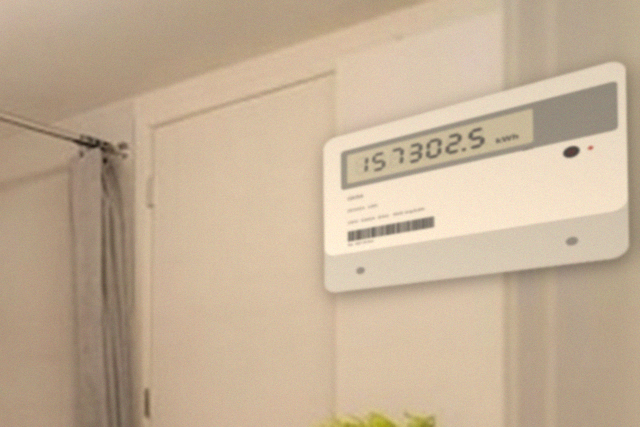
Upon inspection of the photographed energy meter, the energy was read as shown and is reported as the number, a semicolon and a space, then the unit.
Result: 157302.5; kWh
